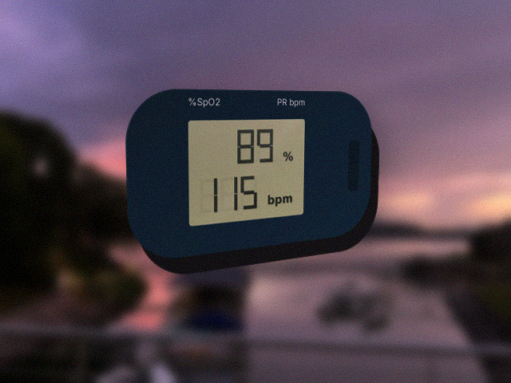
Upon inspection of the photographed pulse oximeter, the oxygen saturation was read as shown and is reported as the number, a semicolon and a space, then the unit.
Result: 89; %
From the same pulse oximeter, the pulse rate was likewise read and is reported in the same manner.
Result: 115; bpm
